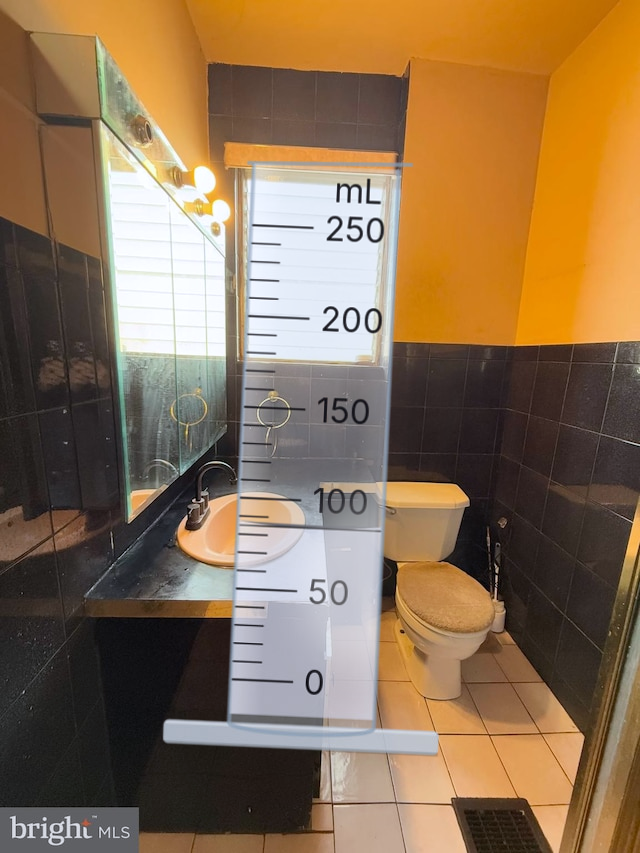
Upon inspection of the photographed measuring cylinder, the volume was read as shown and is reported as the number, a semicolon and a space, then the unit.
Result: 85; mL
